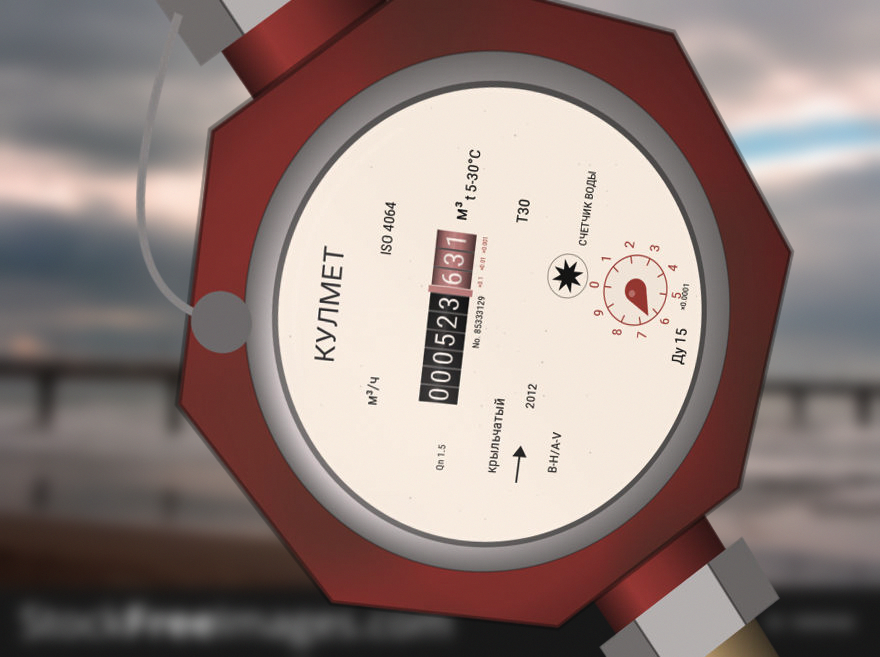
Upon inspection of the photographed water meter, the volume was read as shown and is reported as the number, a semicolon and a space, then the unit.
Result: 523.6316; m³
